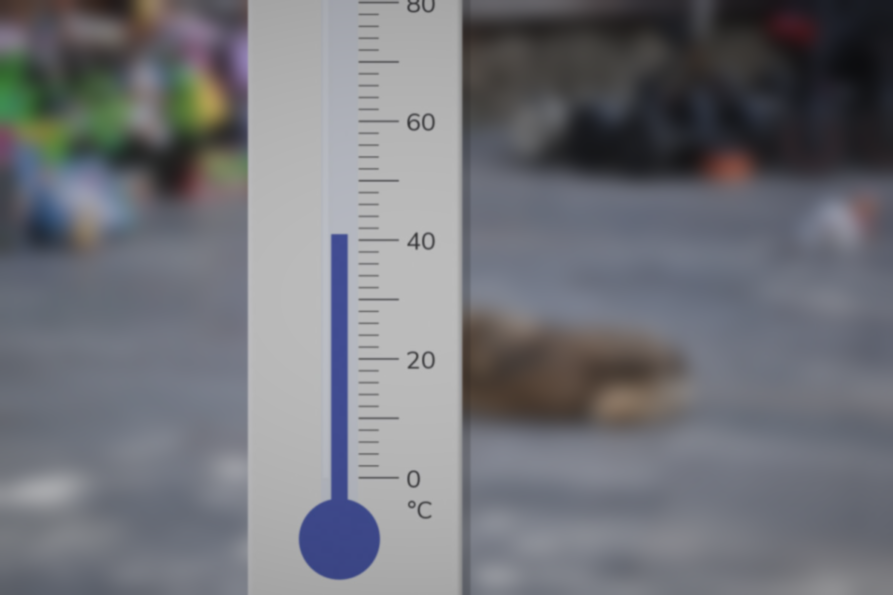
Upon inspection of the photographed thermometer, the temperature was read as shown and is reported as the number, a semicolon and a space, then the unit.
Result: 41; °C
